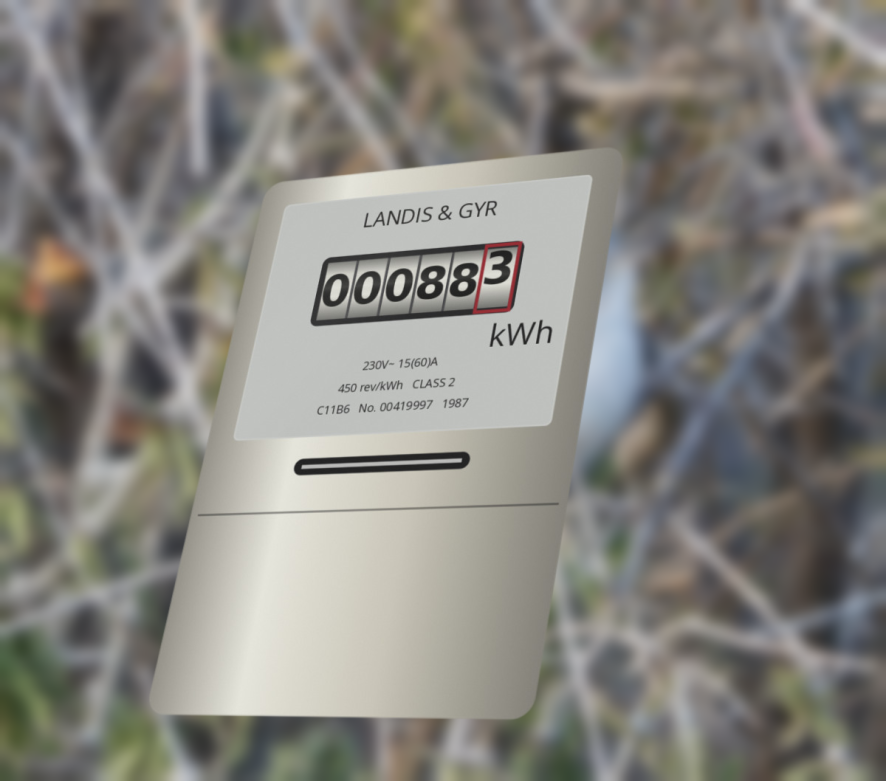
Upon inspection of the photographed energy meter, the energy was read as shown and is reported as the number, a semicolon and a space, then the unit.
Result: 88.3; kWh
